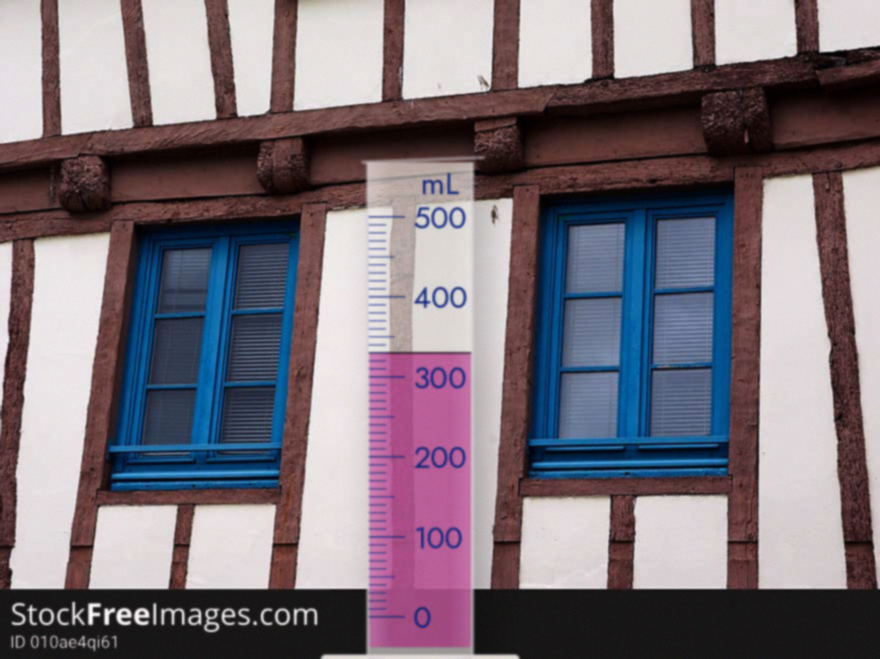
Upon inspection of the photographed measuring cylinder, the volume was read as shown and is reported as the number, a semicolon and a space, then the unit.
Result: 330; mL
